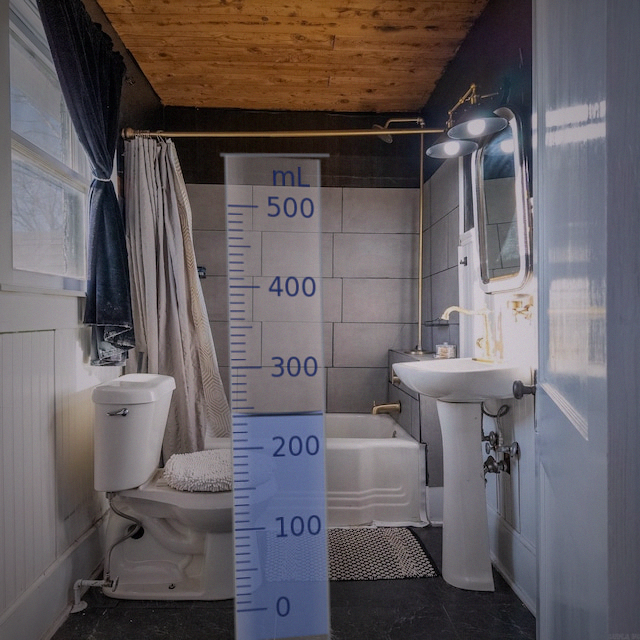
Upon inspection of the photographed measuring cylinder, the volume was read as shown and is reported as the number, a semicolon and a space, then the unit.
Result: 240; mL
